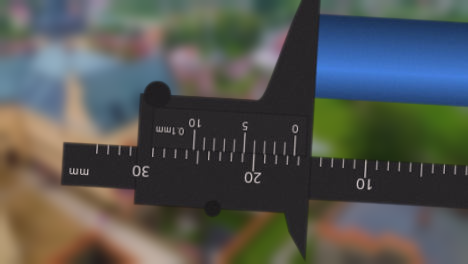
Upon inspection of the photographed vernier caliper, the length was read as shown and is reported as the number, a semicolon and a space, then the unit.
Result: 16.4; mm
